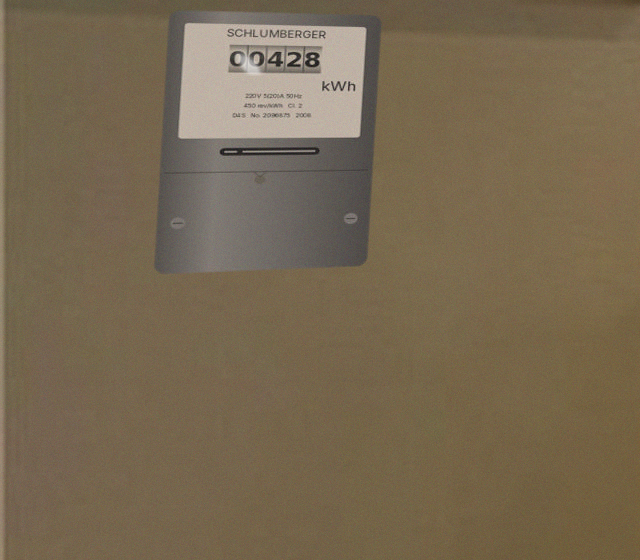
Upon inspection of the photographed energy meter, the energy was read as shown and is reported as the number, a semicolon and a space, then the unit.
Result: 428; kWh
